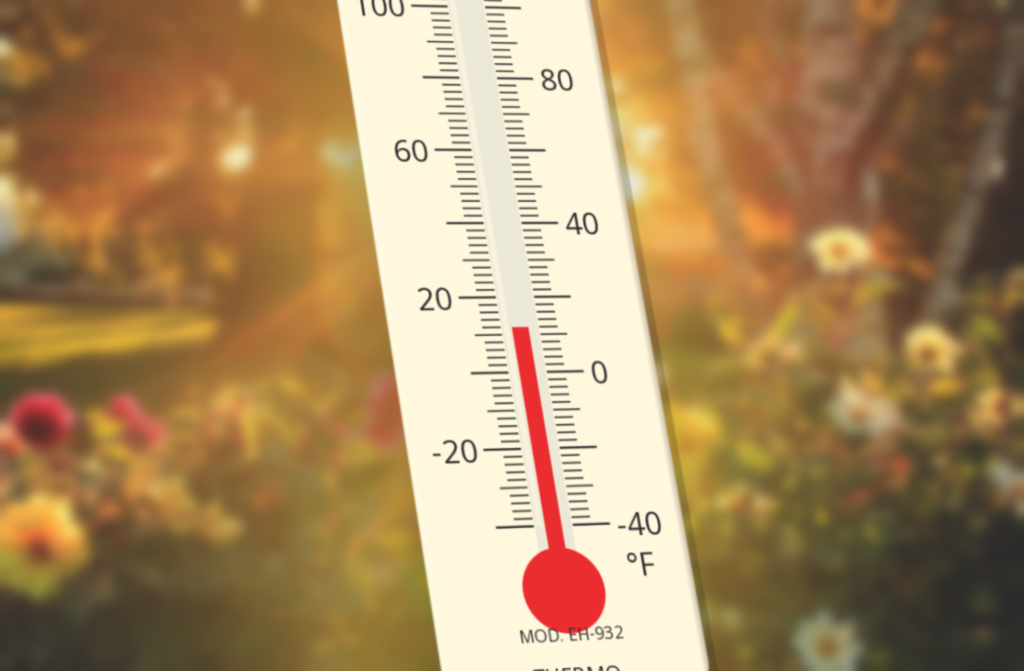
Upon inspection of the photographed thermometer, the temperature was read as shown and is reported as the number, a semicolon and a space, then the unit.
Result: 12; °F
